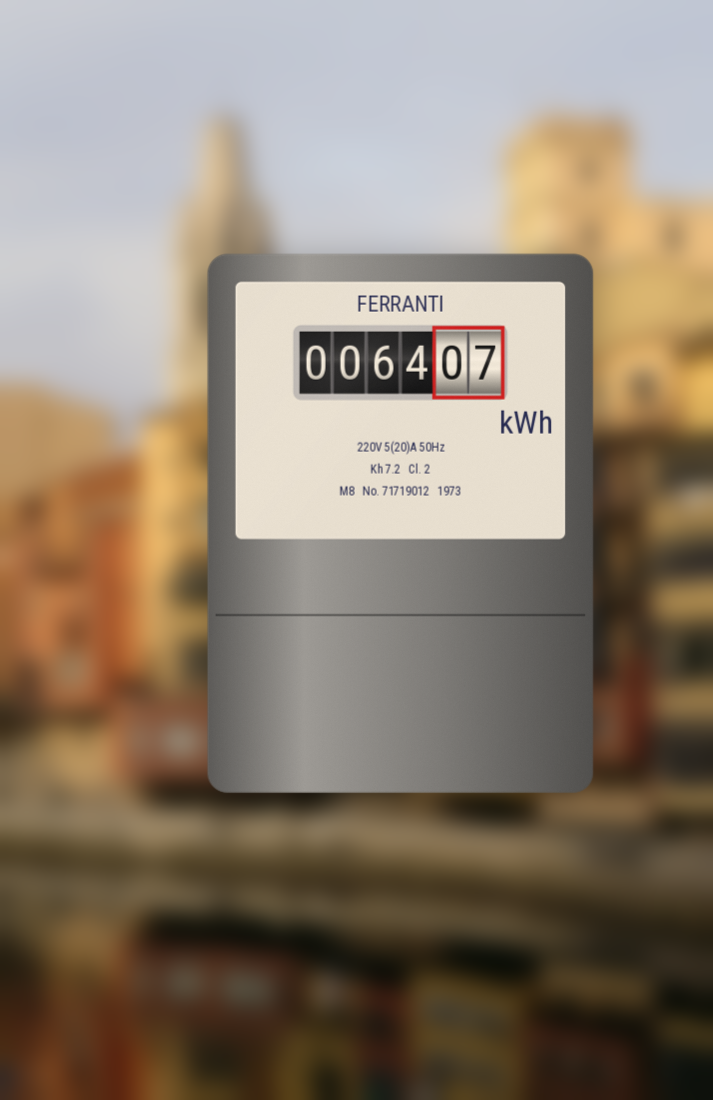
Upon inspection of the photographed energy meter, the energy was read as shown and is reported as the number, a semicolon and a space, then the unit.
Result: 64.07; kWh
